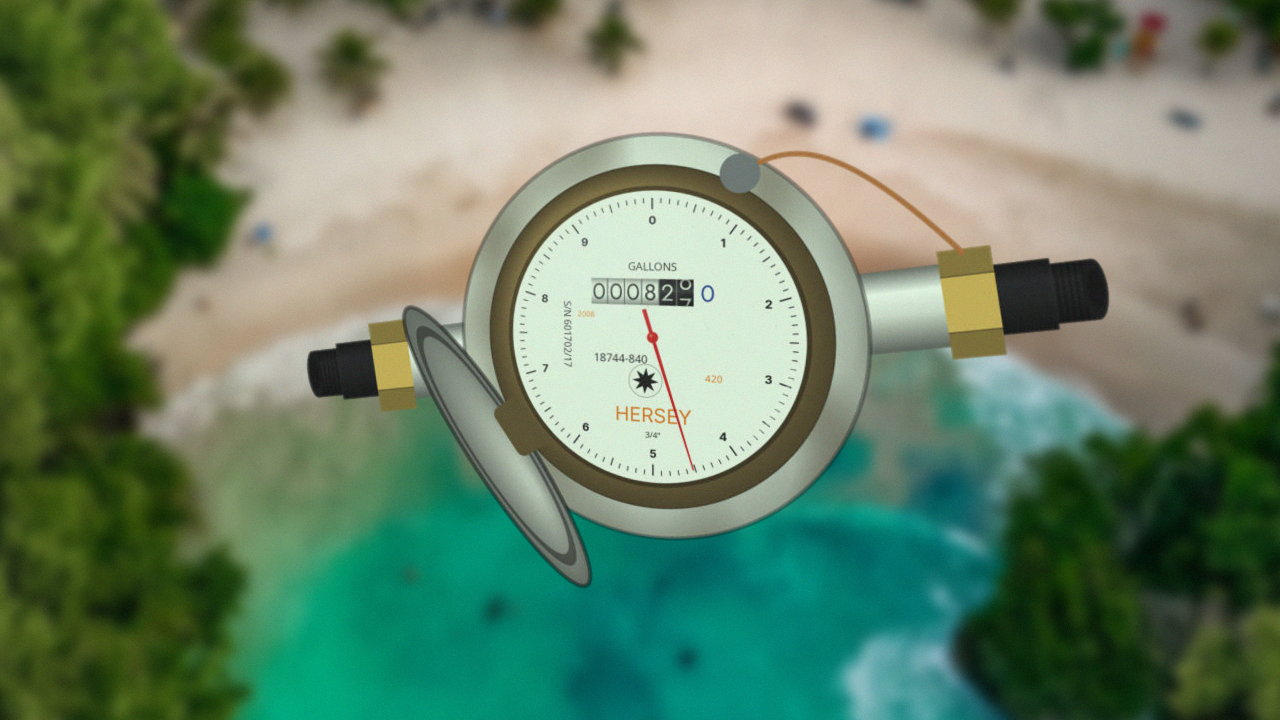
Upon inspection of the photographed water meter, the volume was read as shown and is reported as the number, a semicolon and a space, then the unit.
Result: 8264.5; gal
